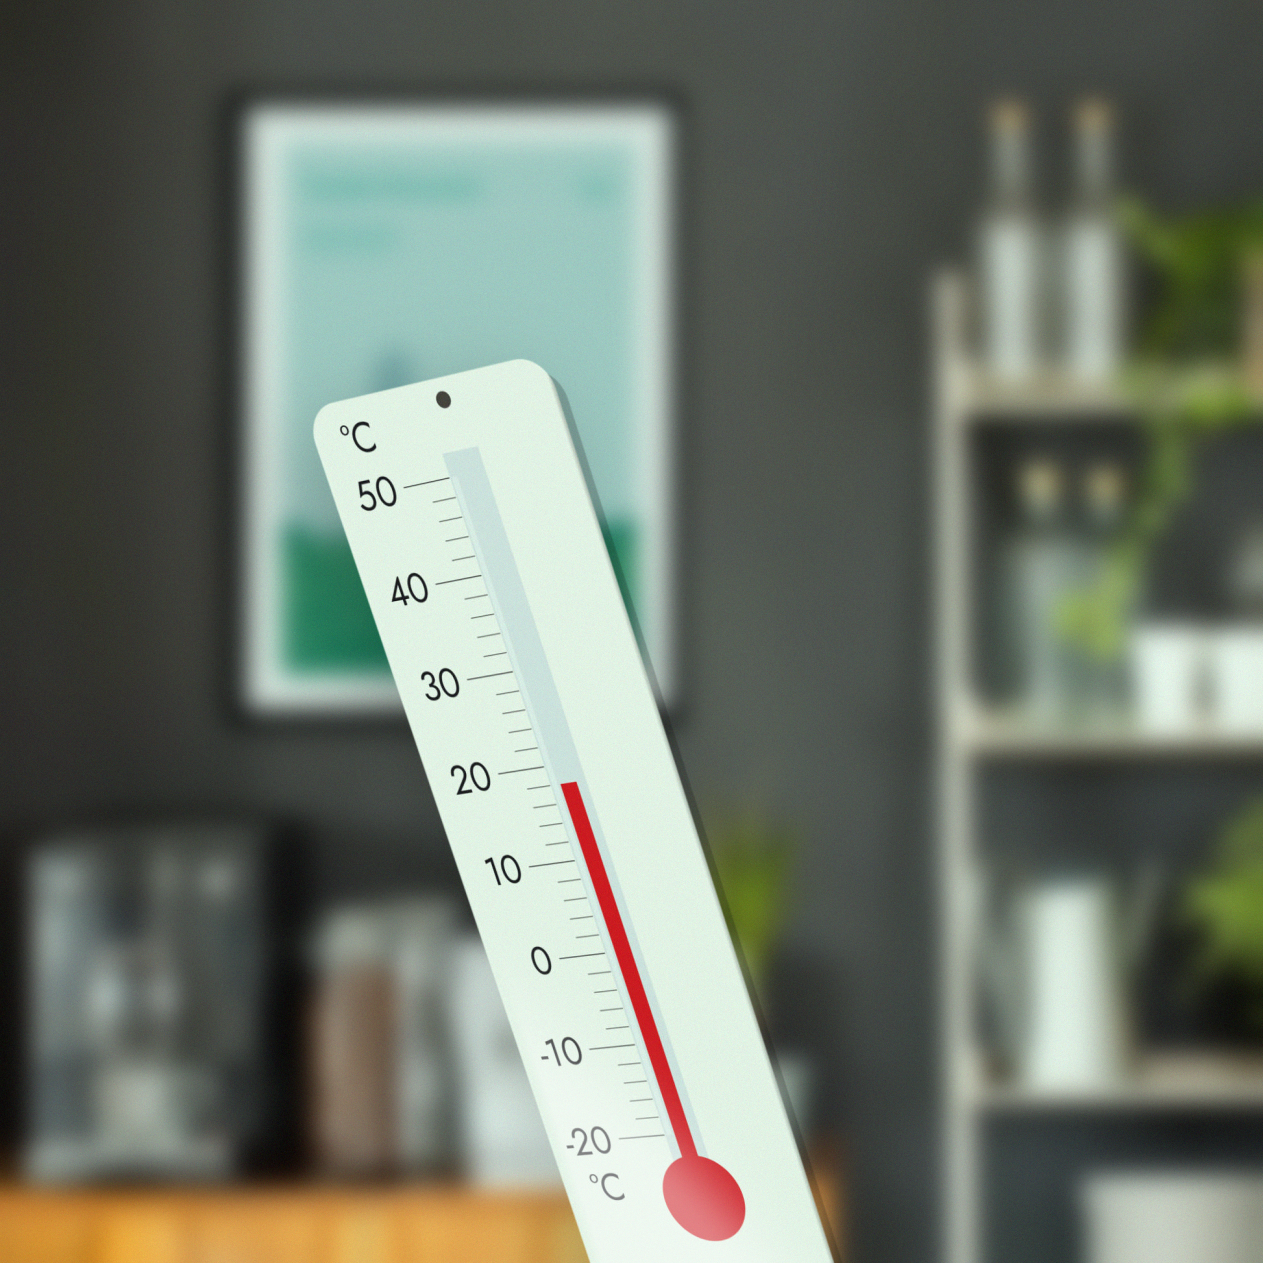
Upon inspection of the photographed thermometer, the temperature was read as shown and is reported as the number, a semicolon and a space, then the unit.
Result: 18; °C
